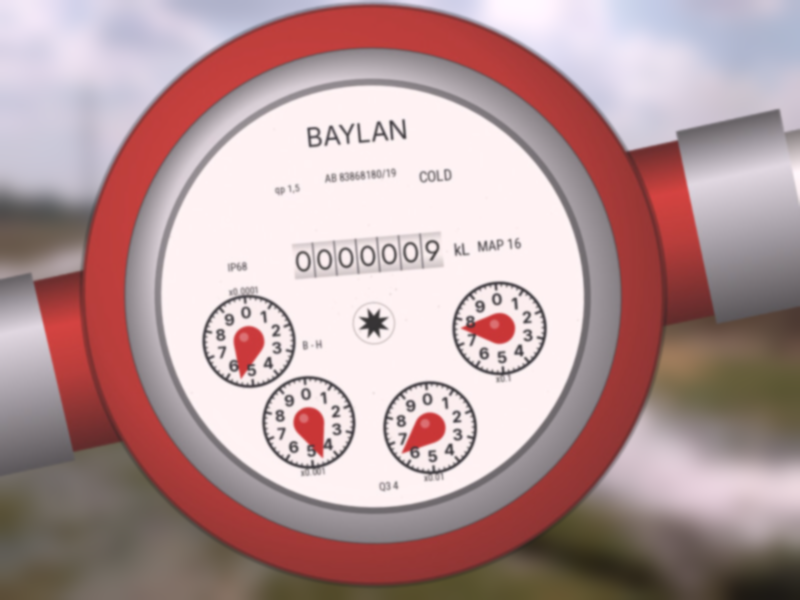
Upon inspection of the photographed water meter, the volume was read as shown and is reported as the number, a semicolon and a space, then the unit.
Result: 9.7645; kL
